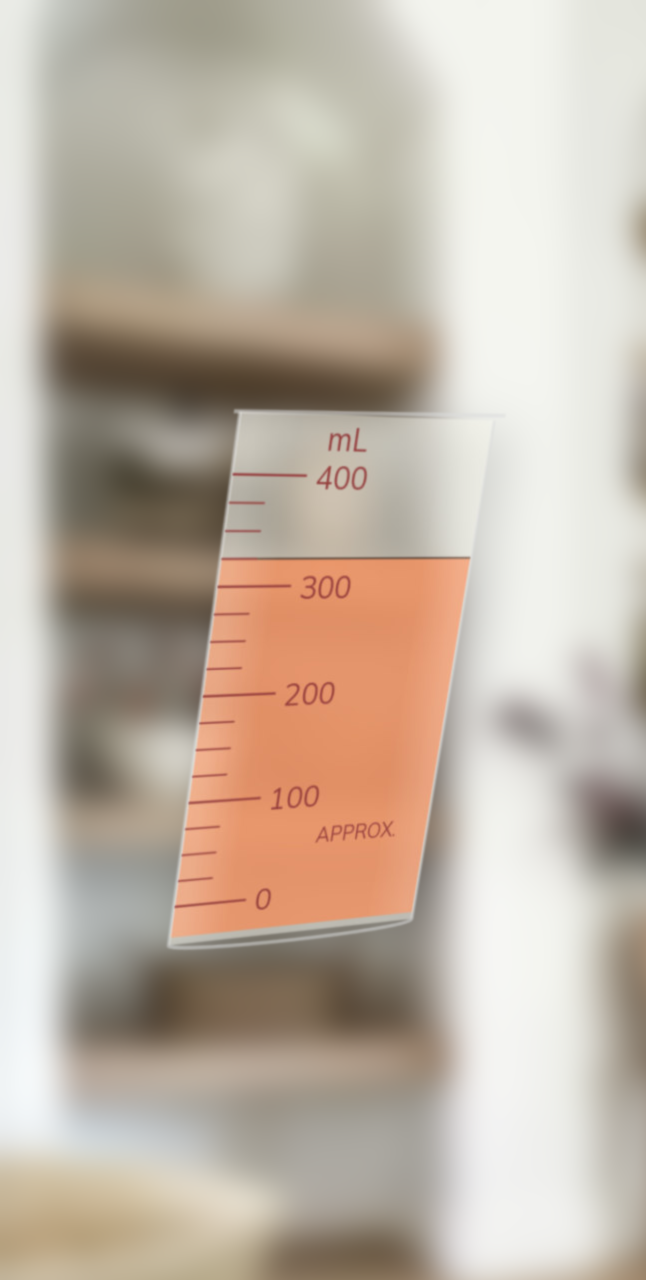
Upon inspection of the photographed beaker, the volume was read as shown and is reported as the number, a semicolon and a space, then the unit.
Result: 325; mL
